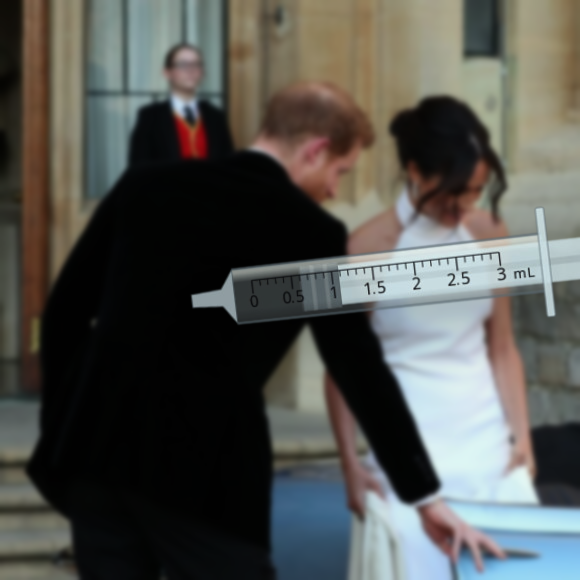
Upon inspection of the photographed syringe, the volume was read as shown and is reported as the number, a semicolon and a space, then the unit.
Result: 0.6; mL
